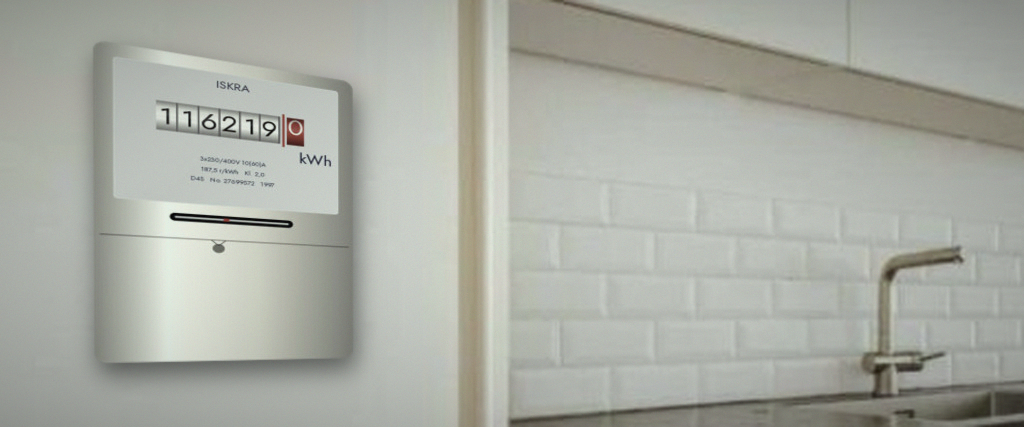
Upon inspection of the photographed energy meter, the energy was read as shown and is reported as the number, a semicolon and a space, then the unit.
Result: 116219.0; kWh
